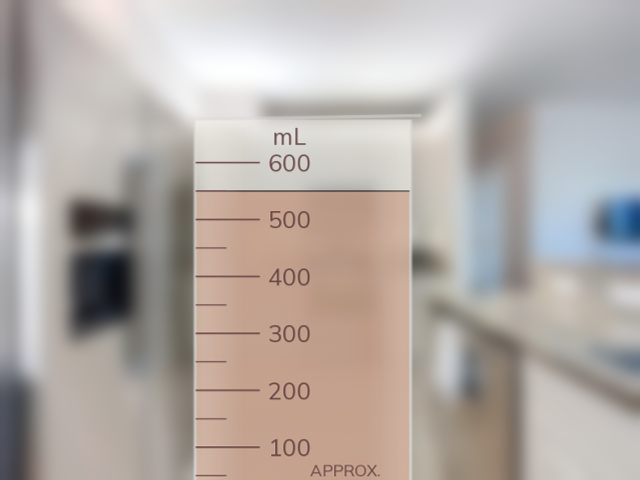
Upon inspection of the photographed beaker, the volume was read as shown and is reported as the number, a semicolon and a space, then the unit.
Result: 550; mL
